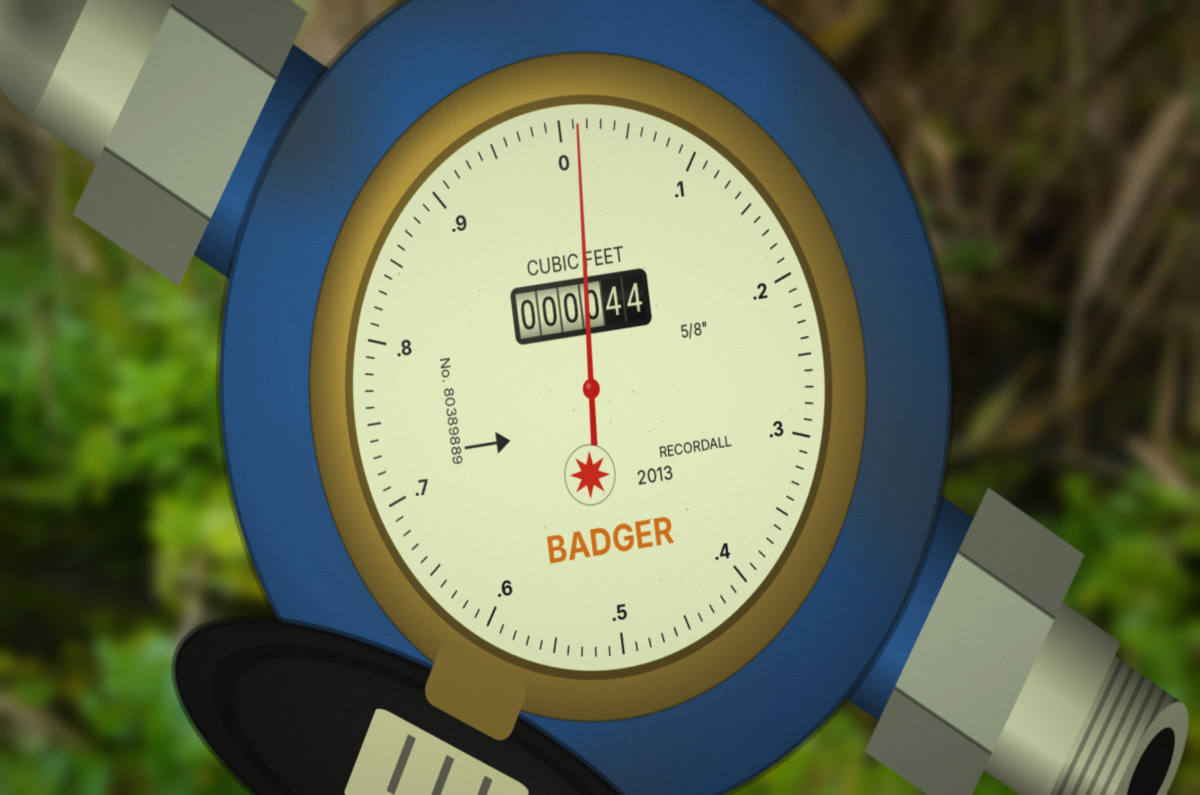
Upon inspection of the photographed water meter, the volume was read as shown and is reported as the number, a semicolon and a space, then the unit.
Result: 44.01; ft³
